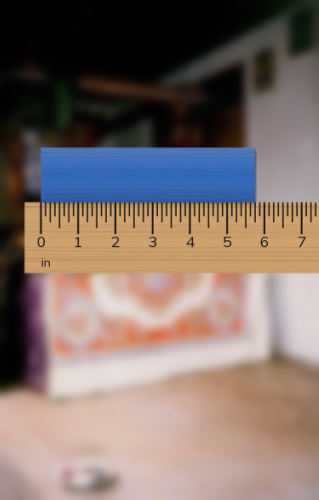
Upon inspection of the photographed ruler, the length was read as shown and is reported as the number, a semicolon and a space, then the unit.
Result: 5.75; in
